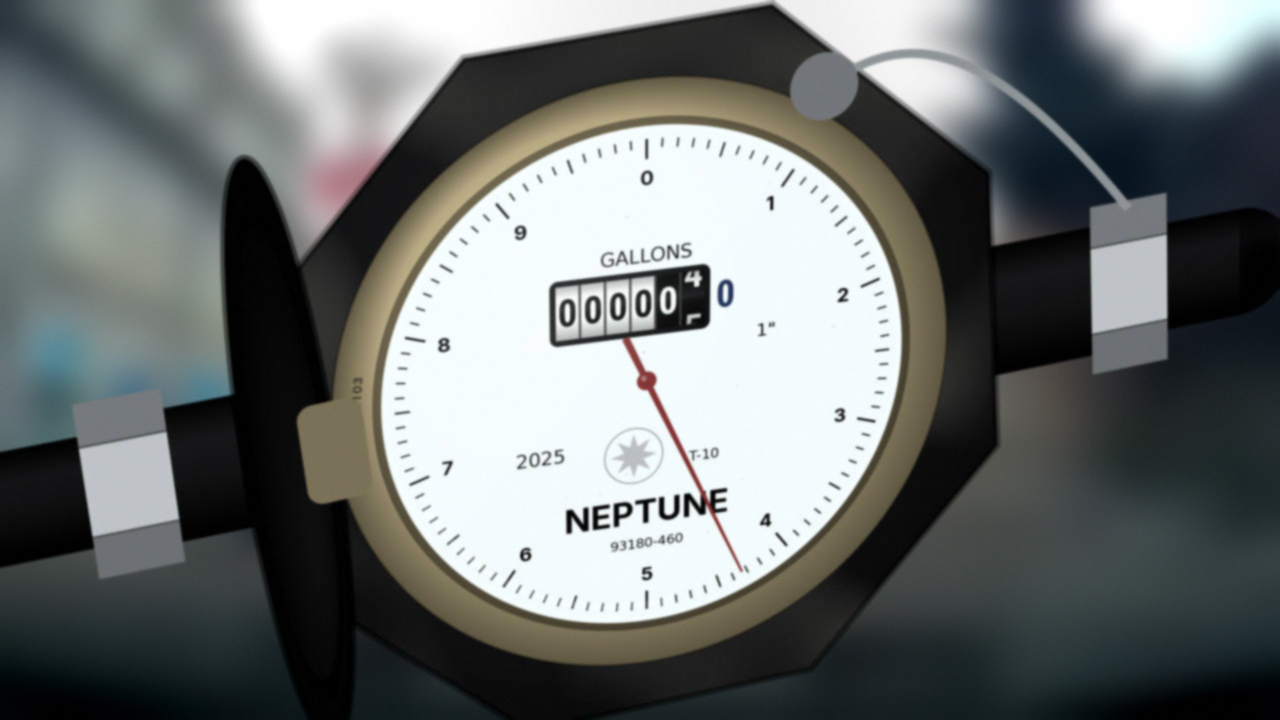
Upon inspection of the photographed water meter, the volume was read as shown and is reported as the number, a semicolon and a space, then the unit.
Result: 44.3; gal
